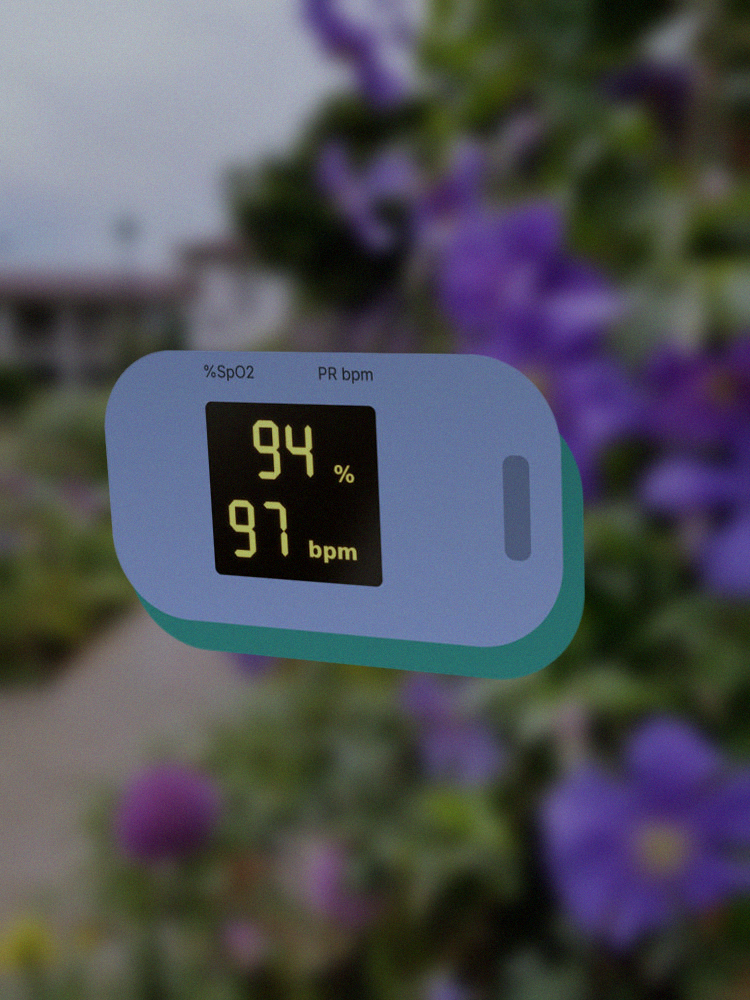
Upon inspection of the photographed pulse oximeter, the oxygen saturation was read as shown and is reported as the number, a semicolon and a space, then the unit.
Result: 94; %
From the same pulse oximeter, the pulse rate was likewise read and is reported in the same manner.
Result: 97; bpm
